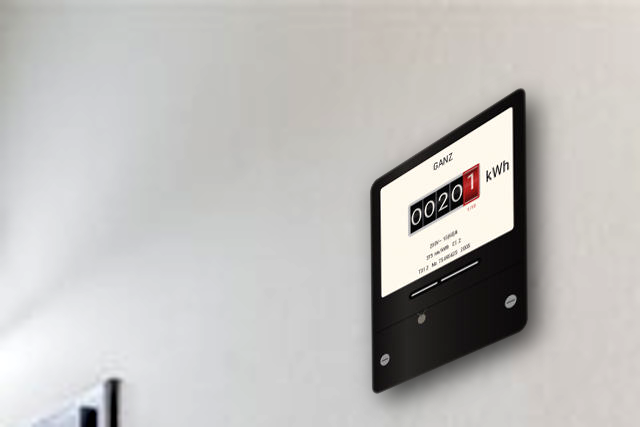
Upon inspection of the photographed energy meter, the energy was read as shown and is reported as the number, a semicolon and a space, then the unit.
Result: 20.1; kWh
